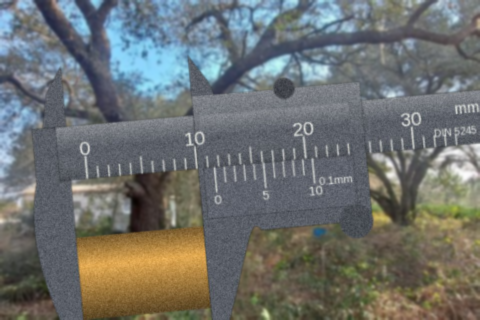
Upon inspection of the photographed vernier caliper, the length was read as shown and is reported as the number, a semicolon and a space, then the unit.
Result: 11.6; mm
